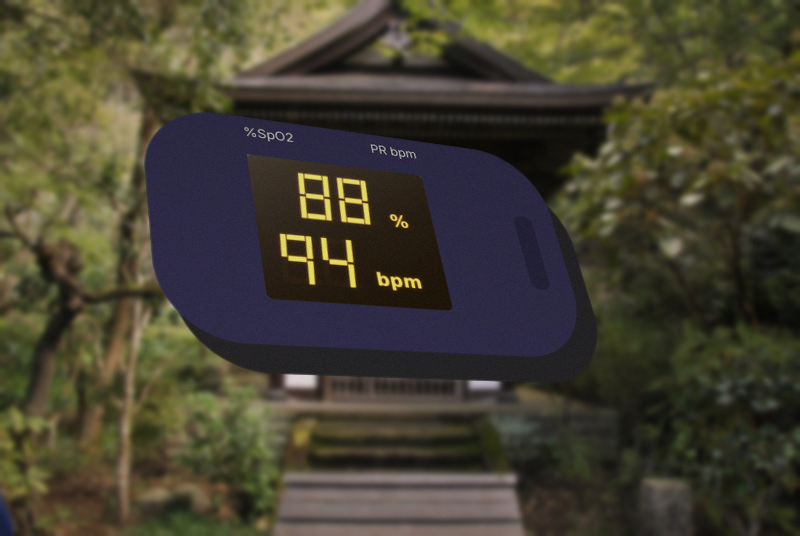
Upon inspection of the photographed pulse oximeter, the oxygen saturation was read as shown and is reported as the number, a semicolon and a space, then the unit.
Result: 88; %
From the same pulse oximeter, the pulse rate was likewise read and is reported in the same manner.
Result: 94; bpm
